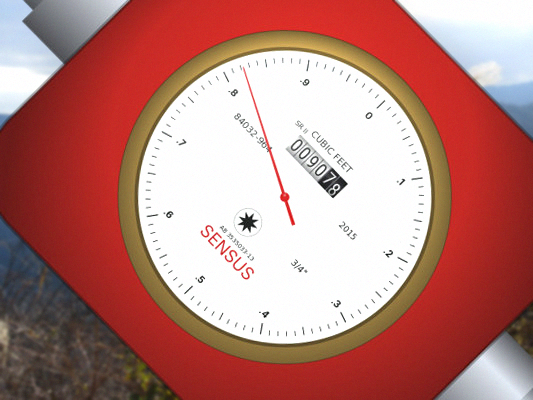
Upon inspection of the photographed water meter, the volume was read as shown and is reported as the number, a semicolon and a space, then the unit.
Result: 9077.82; ft³
